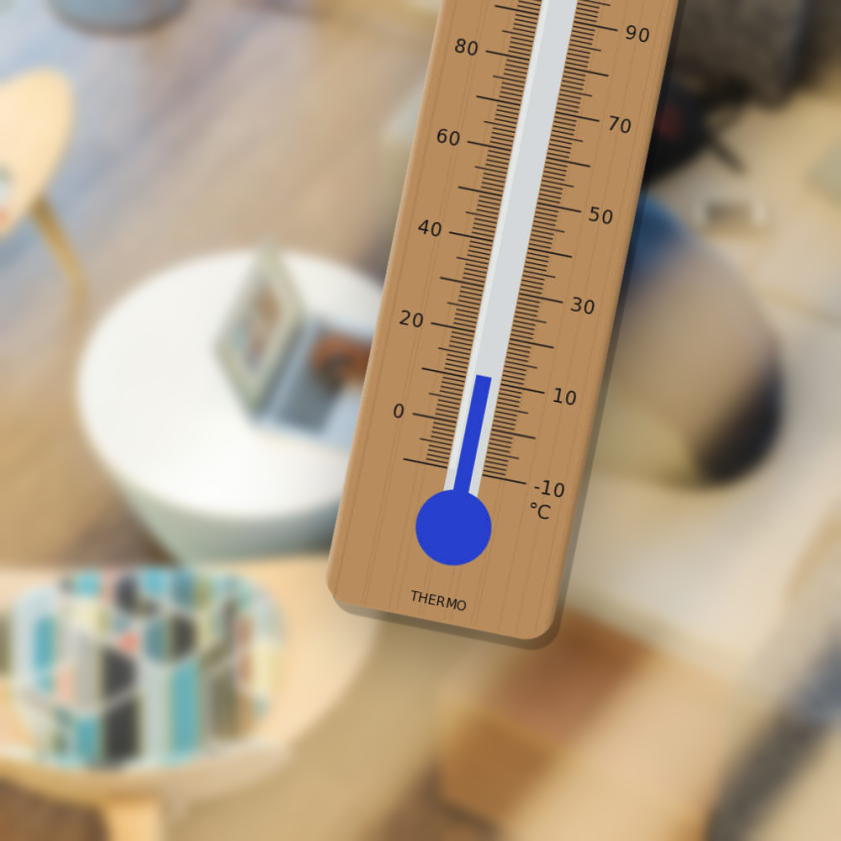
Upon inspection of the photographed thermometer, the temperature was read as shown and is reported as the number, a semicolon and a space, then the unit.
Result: 11; °C
